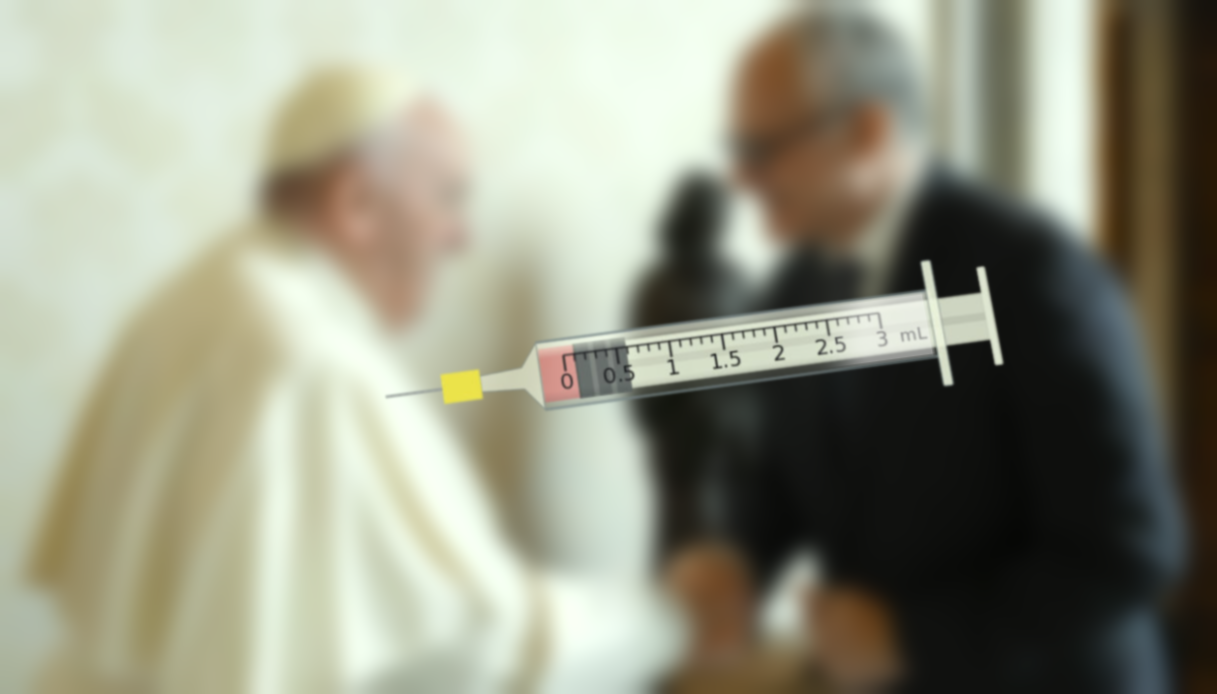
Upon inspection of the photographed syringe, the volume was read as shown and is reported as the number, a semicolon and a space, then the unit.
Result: 0.1; mL
